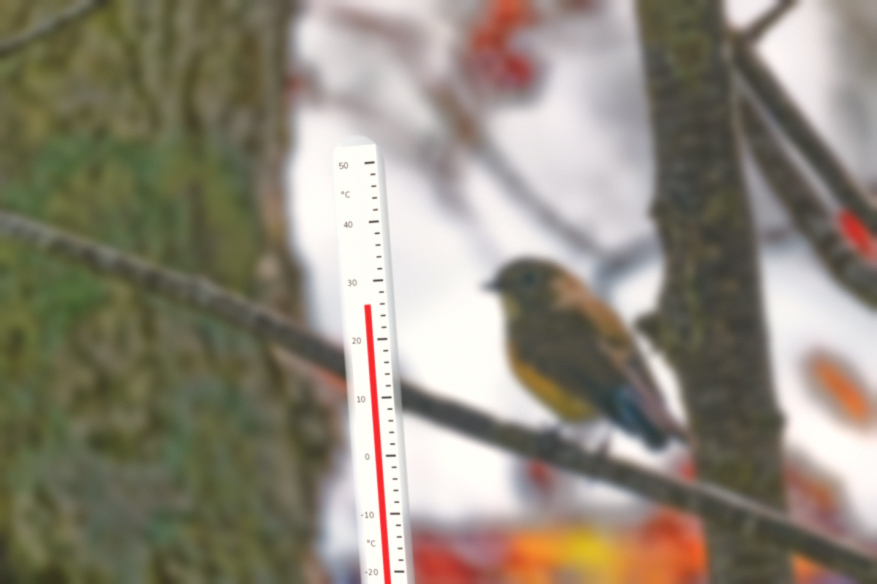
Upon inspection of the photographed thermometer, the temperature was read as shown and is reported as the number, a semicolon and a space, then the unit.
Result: 26; °C
